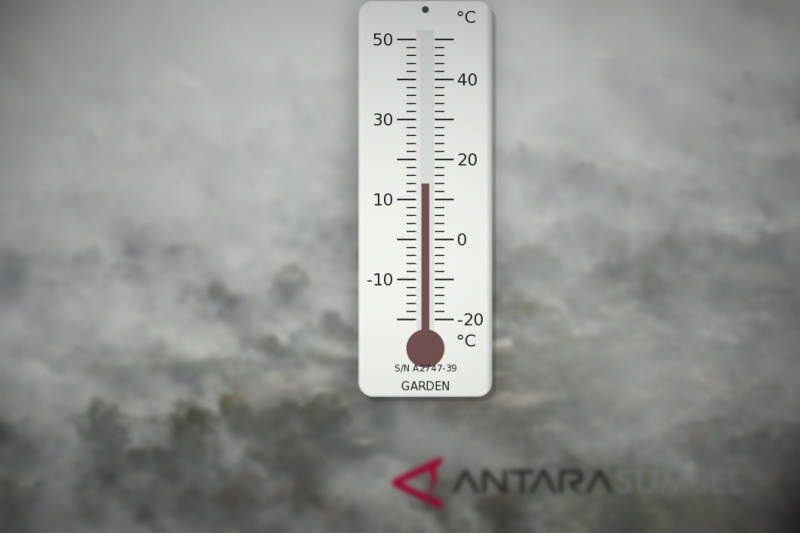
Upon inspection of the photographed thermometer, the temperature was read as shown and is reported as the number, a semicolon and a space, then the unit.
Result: 14; °C
